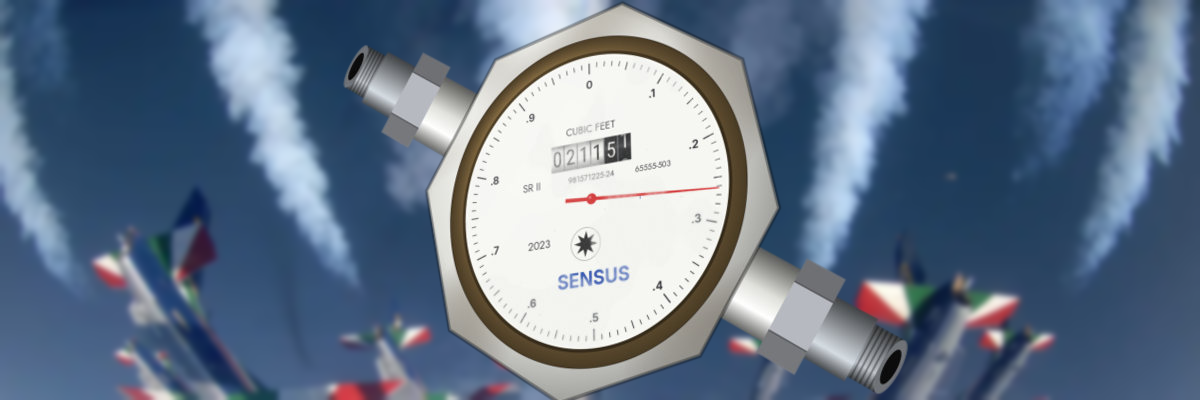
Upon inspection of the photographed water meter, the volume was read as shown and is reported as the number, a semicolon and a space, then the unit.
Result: 21151.26; ft³
